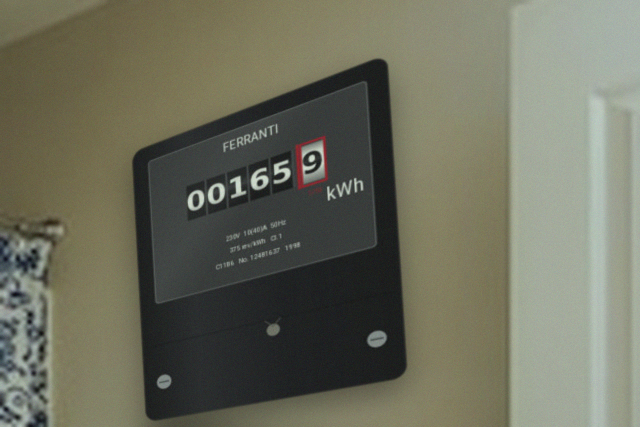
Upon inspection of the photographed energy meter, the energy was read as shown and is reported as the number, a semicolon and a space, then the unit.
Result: 165.9; kWh
